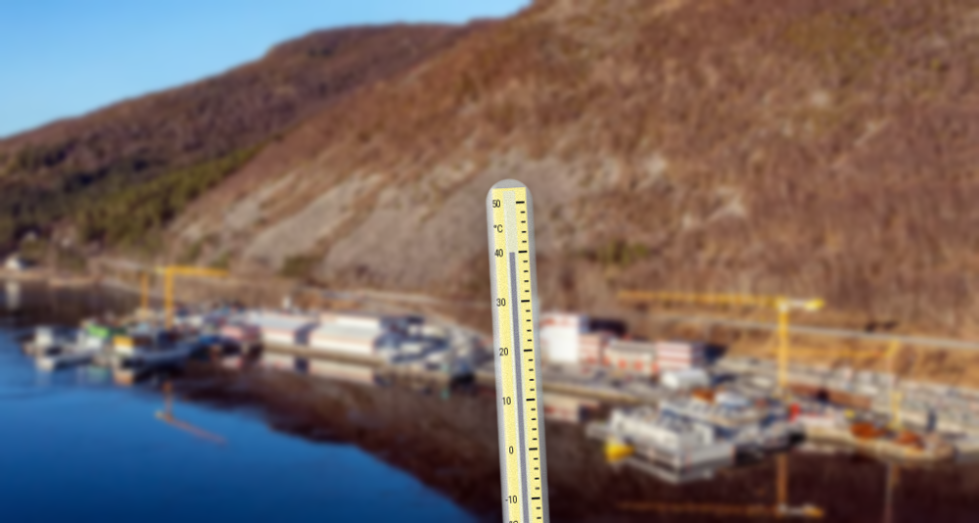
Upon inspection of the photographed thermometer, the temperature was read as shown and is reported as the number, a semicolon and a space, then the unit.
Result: 40; °C
